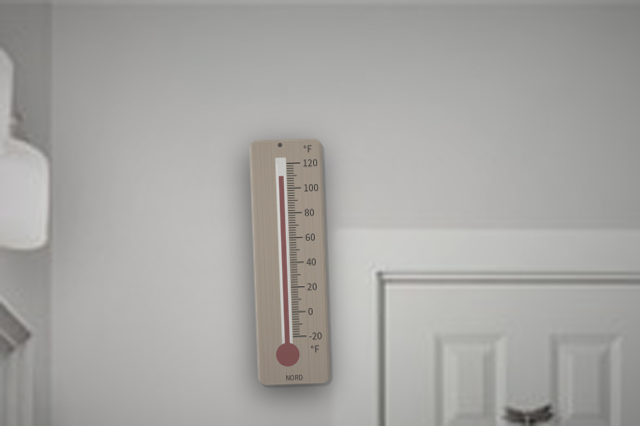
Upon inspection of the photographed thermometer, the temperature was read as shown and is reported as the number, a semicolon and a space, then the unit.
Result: 110; °F
